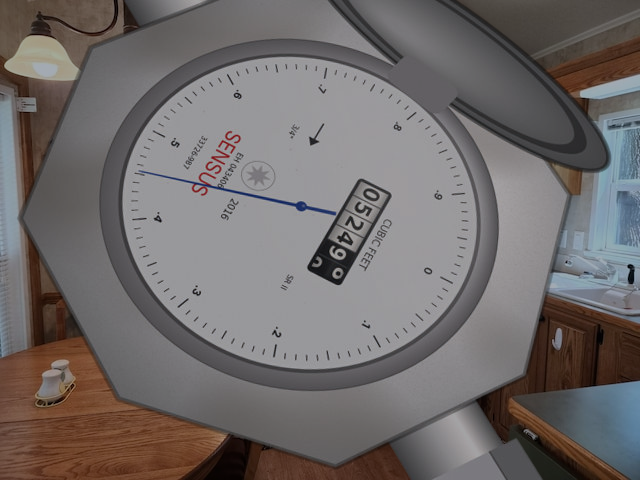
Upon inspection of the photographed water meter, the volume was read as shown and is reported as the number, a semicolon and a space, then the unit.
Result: 52498.45; ft³
